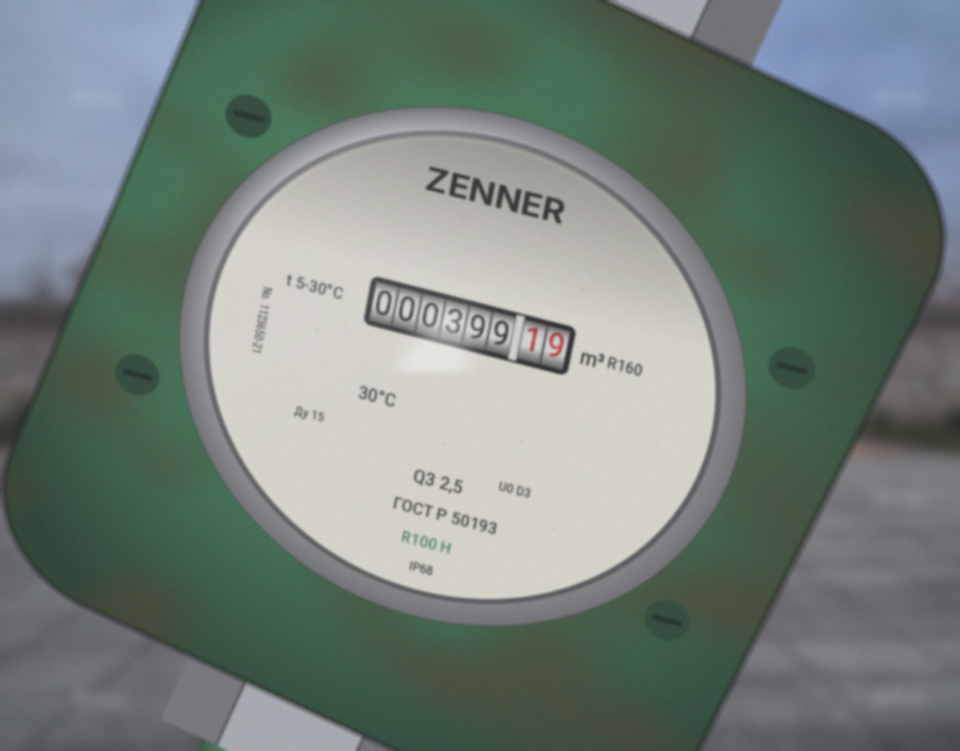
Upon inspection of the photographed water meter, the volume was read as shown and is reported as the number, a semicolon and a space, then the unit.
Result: 399.19; m³
